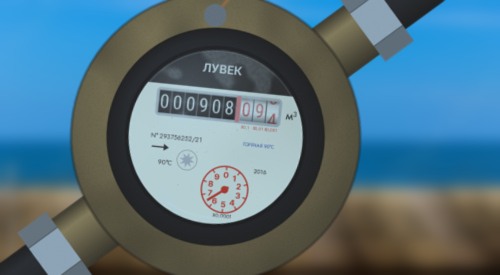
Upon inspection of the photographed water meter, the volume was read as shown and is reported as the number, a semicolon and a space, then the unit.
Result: 908.0936; m³
